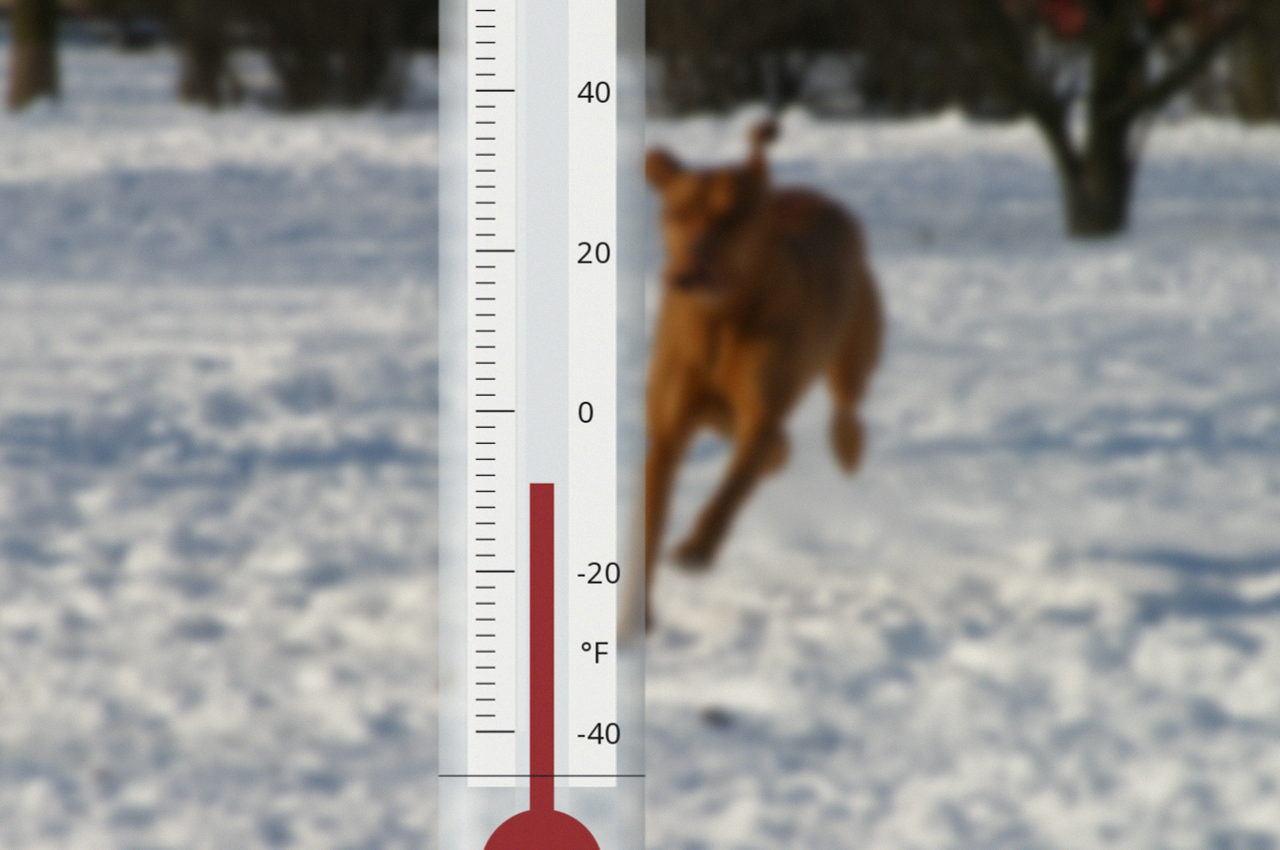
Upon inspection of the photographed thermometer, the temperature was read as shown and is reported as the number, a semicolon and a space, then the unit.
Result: -9; °F
